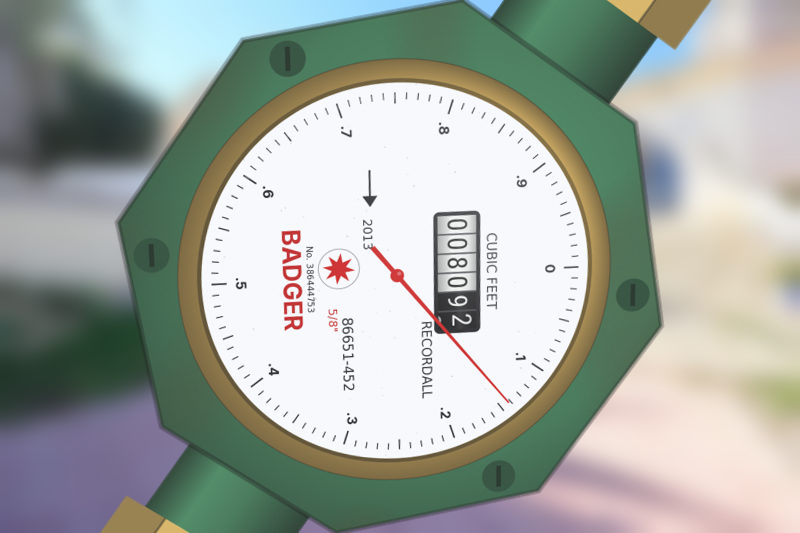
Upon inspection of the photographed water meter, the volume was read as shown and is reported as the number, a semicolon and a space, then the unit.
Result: 8092.14; ft³
